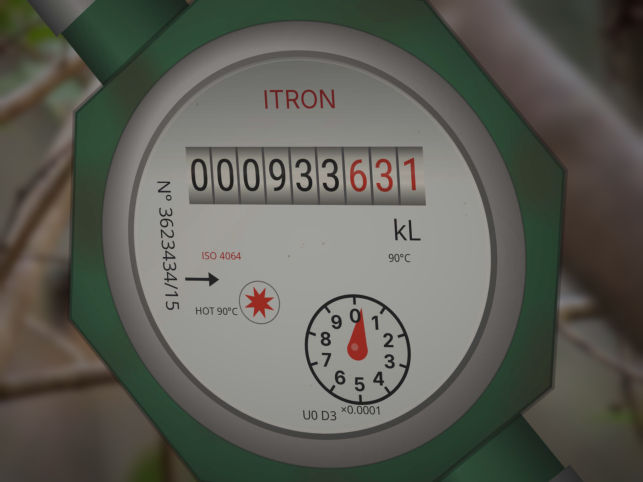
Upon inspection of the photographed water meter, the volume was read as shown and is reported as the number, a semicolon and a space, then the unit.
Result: 933.6310; kL
